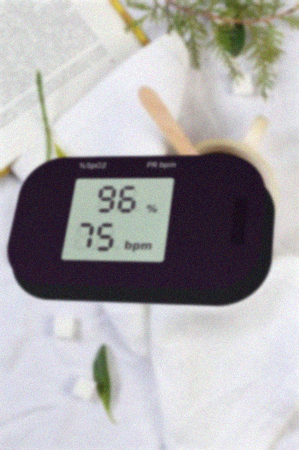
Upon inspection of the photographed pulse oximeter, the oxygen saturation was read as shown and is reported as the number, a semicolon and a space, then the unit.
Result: 96; %
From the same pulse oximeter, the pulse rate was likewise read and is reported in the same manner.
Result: 75; bpm
